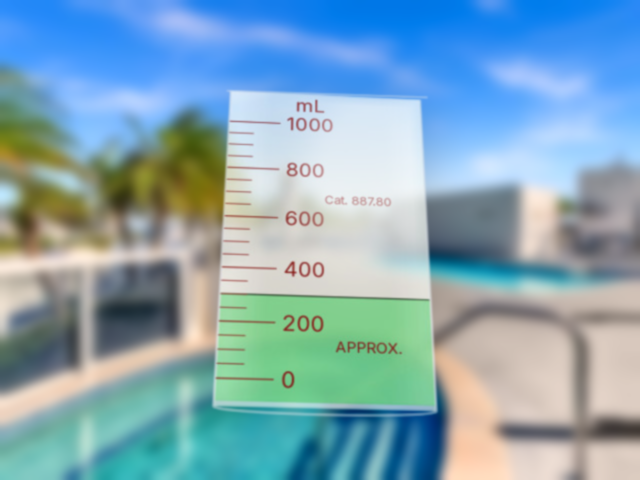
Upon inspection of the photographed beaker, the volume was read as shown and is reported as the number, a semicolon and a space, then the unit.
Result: 300; mL
